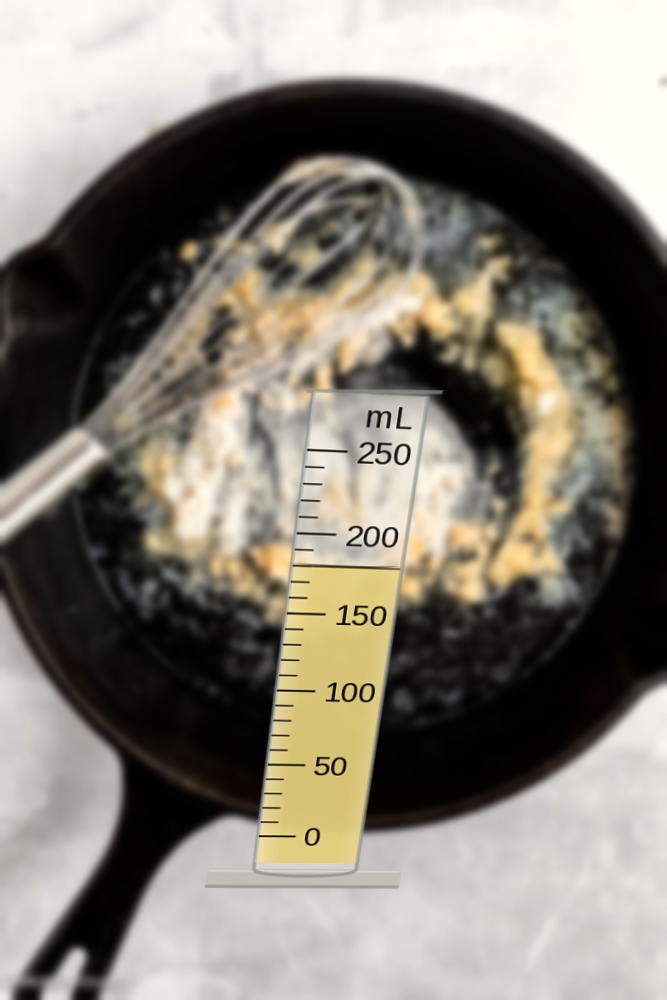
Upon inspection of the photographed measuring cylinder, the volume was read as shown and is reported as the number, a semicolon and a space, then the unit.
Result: 180; mL
